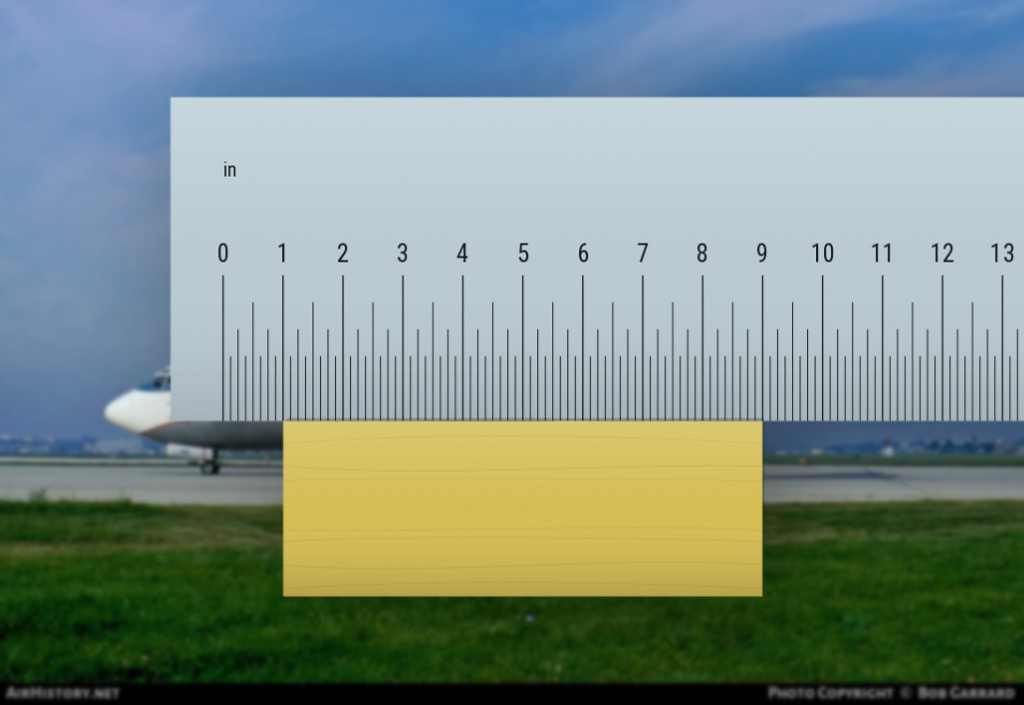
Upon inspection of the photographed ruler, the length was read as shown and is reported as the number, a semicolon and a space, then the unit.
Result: 8; in
